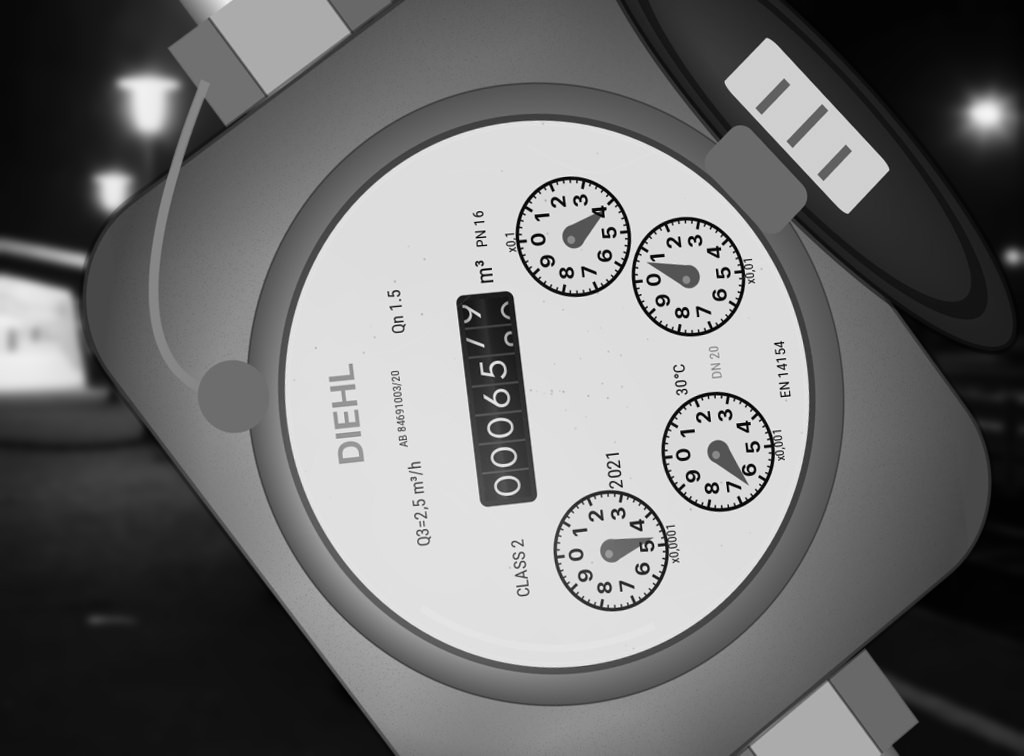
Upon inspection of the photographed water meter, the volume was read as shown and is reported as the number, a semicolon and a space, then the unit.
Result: 6579.4064; m³
